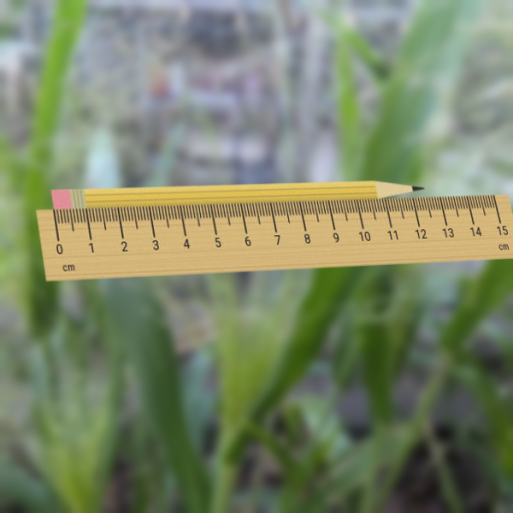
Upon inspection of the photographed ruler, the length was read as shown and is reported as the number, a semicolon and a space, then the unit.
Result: 12.5; cm
